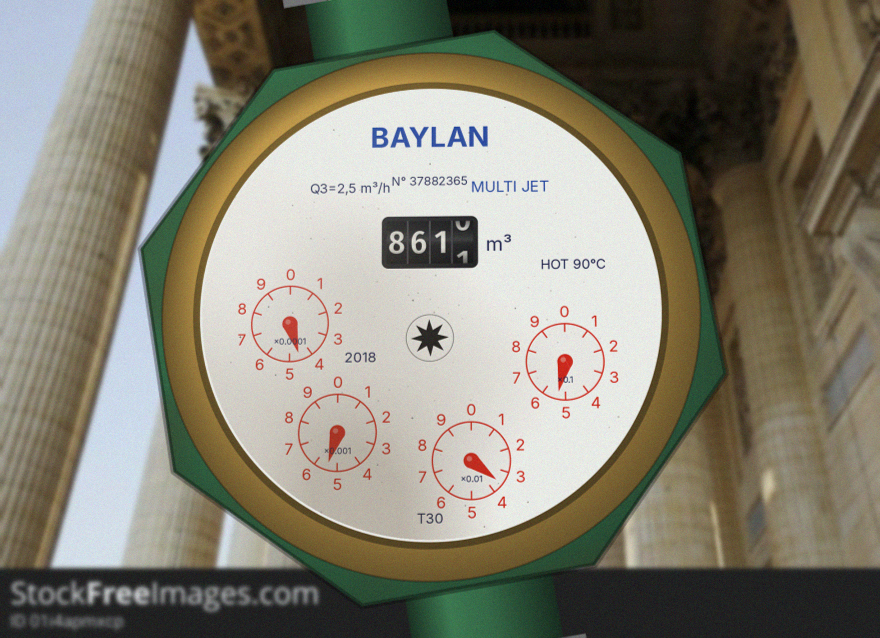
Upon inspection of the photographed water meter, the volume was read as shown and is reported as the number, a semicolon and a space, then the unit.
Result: 8610.5354; m³
